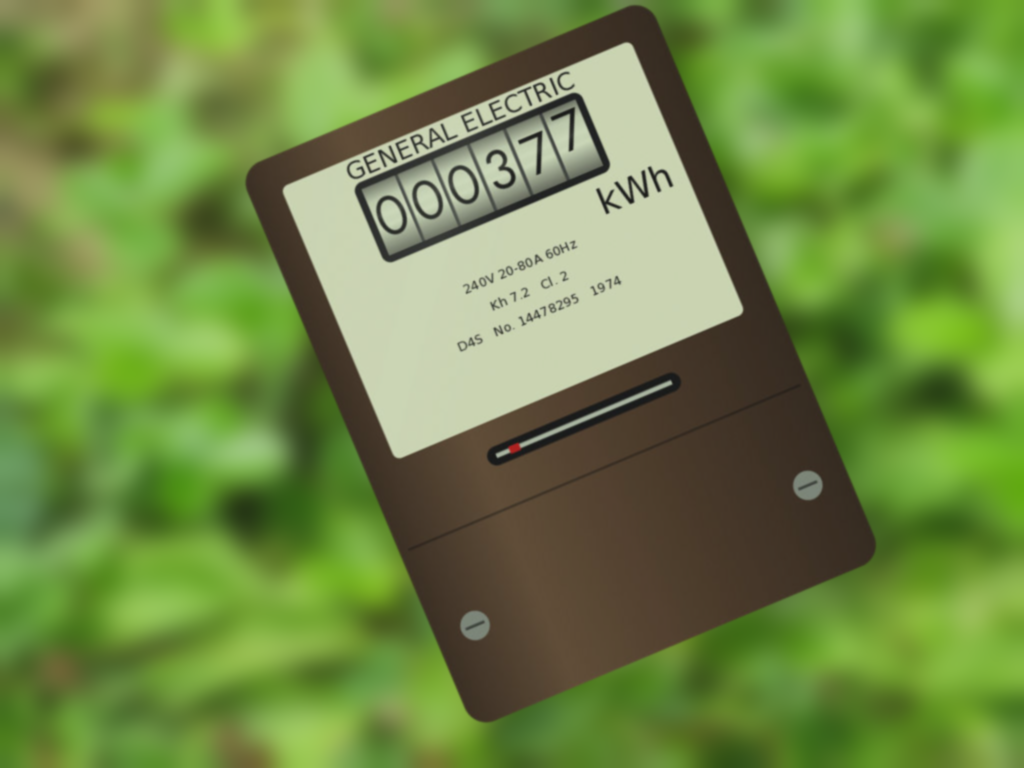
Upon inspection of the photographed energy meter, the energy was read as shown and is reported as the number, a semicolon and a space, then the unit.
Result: 377; kWh
